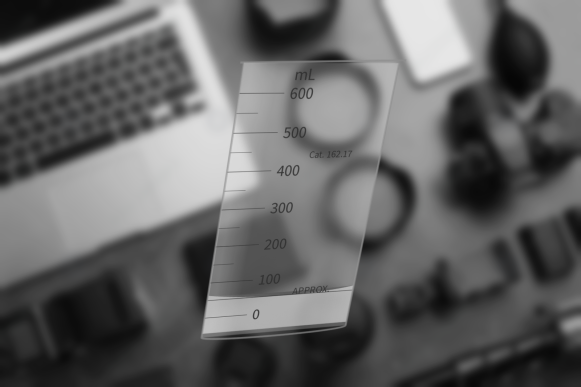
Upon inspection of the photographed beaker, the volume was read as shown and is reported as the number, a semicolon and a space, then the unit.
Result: 50; mL
